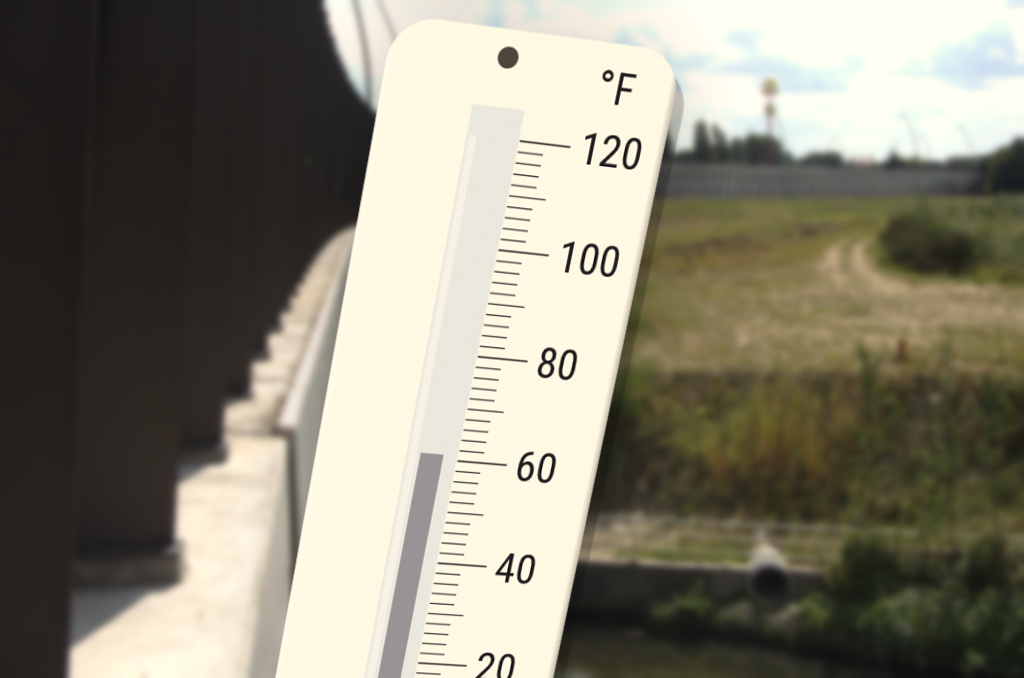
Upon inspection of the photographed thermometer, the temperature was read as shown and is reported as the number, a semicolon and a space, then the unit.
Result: 61; °F
